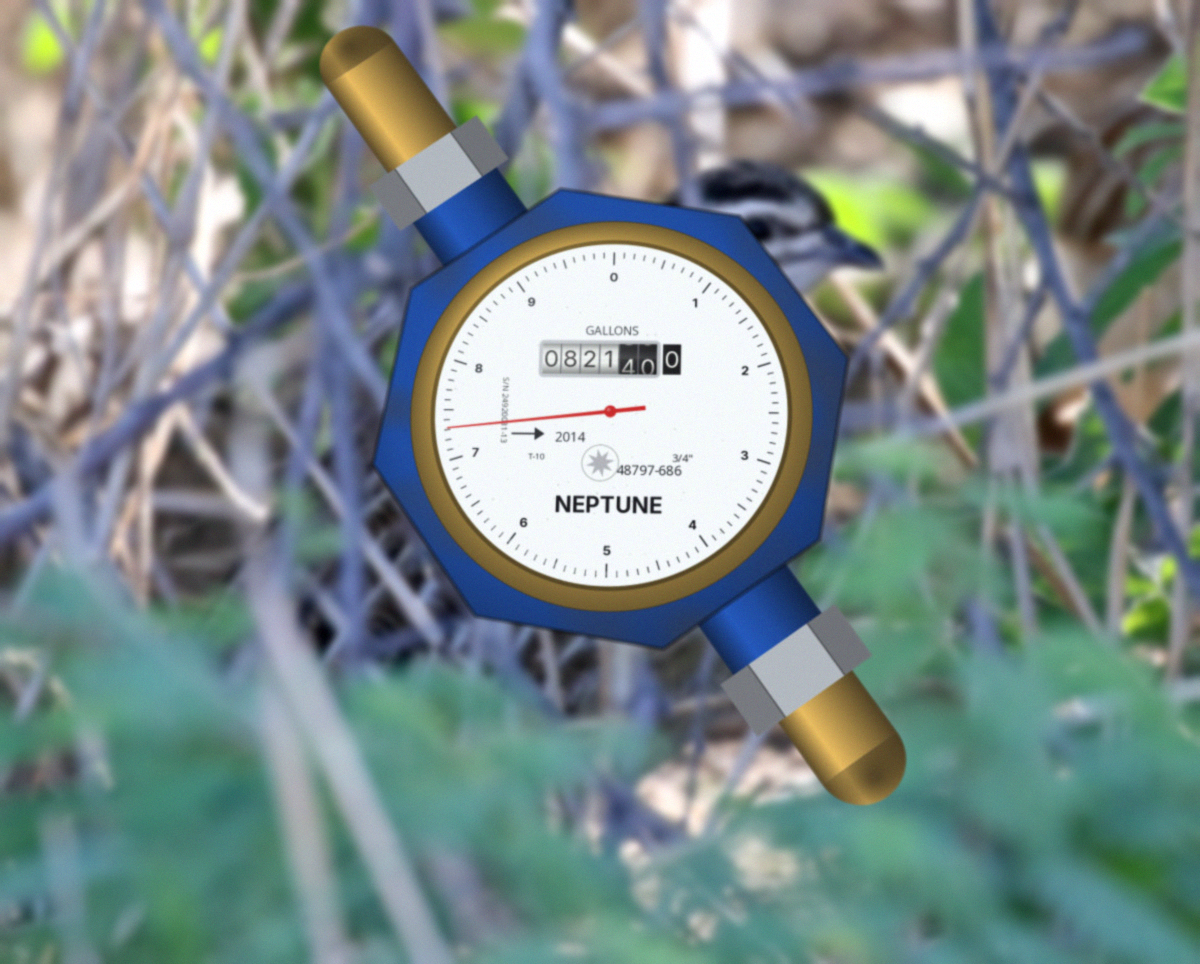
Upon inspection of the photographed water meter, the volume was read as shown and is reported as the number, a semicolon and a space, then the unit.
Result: 821397.3; gal
